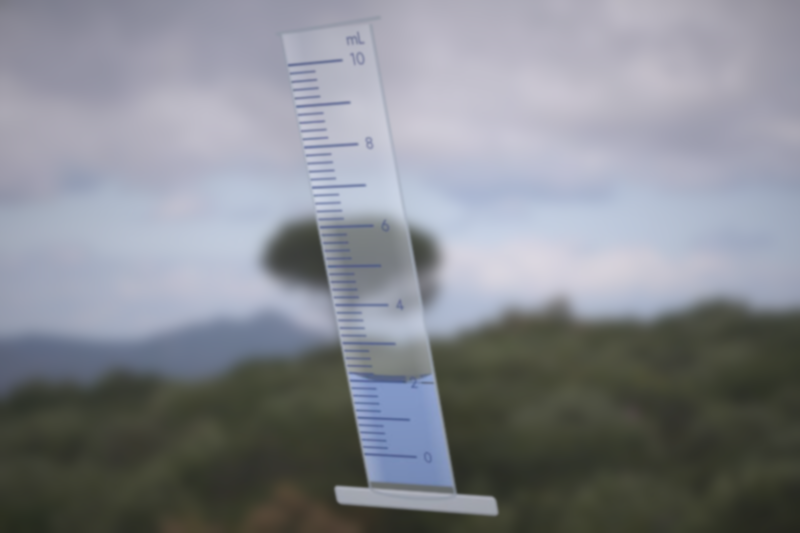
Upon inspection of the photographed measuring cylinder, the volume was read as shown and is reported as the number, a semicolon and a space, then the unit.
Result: 2; mL
